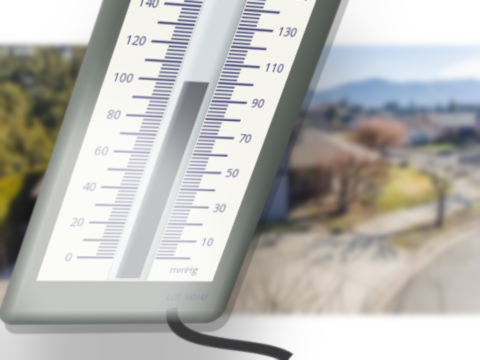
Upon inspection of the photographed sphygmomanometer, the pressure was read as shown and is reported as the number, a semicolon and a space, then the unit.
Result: 100; mmHg
